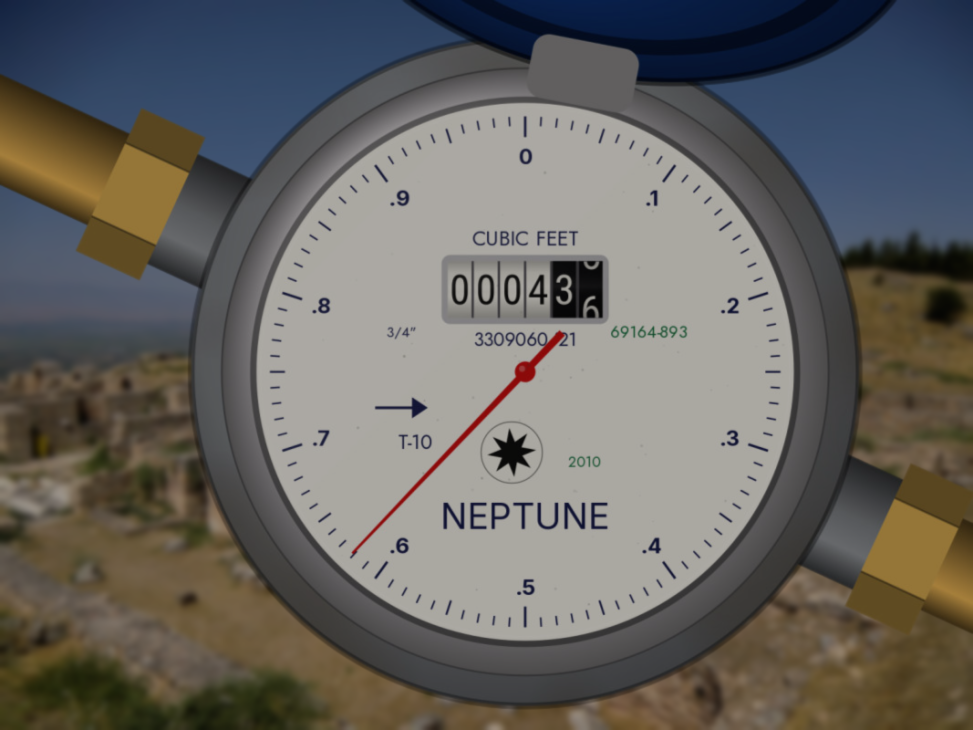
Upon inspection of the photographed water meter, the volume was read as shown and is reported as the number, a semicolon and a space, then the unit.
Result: 435.62; ft³
